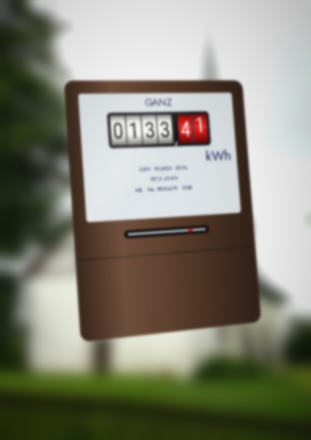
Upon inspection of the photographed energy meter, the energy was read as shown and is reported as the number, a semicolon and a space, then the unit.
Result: 133.41; kWh
